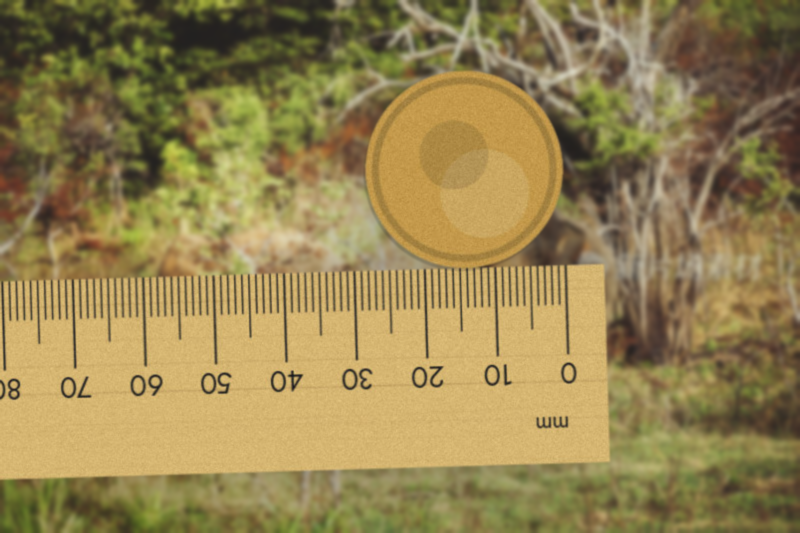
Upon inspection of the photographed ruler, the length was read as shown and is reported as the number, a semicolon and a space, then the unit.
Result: 28; mm
